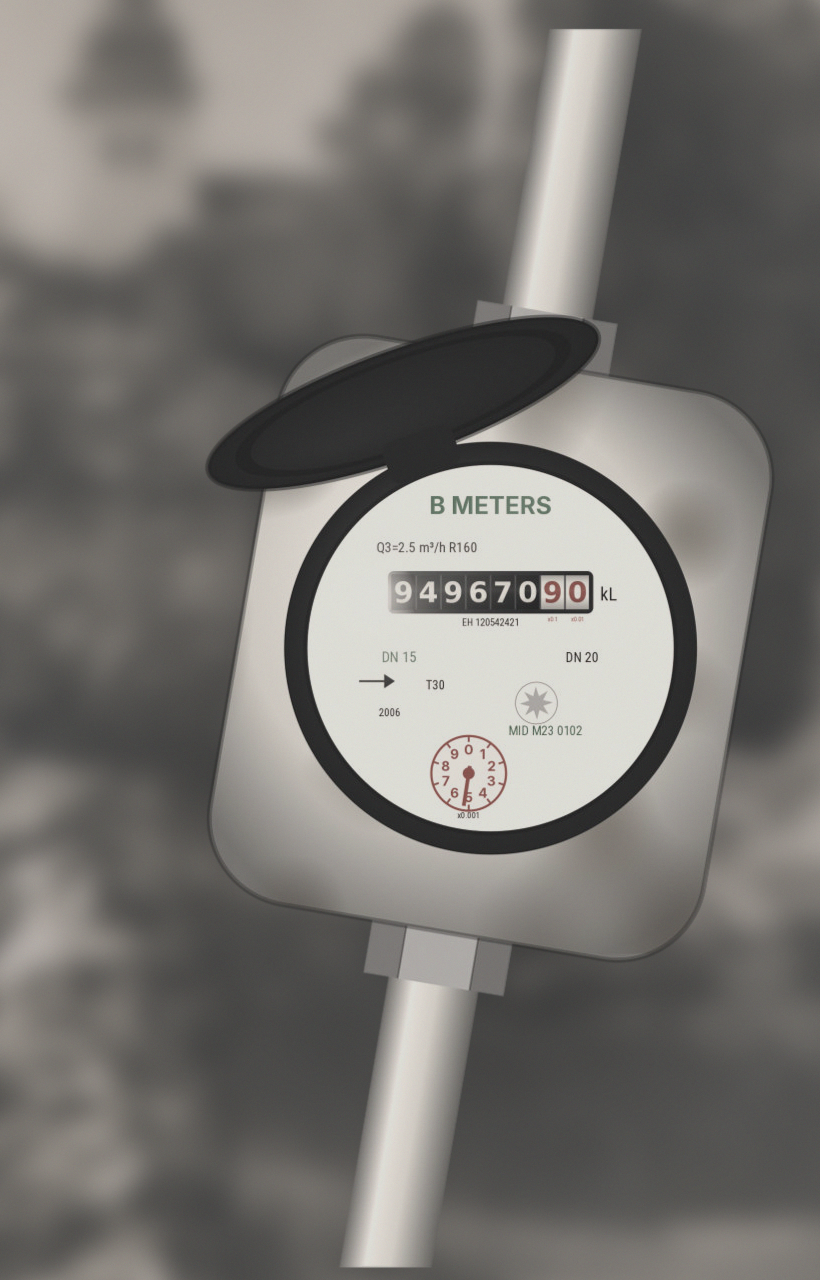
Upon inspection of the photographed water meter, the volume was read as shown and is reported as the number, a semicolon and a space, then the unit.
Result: 949670.905; kL
